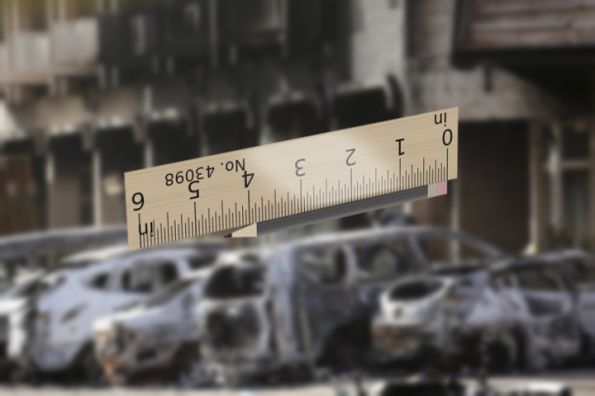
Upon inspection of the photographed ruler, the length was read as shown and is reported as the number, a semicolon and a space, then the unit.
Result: 4.5; in
